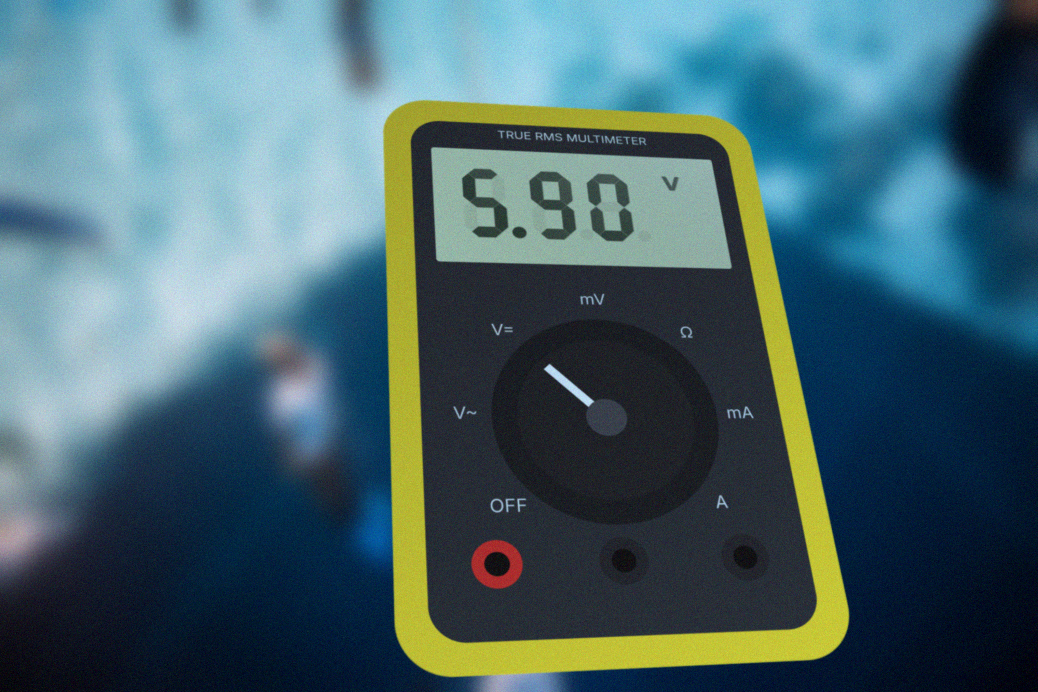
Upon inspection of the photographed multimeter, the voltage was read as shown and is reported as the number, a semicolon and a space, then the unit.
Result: 5.90; V
